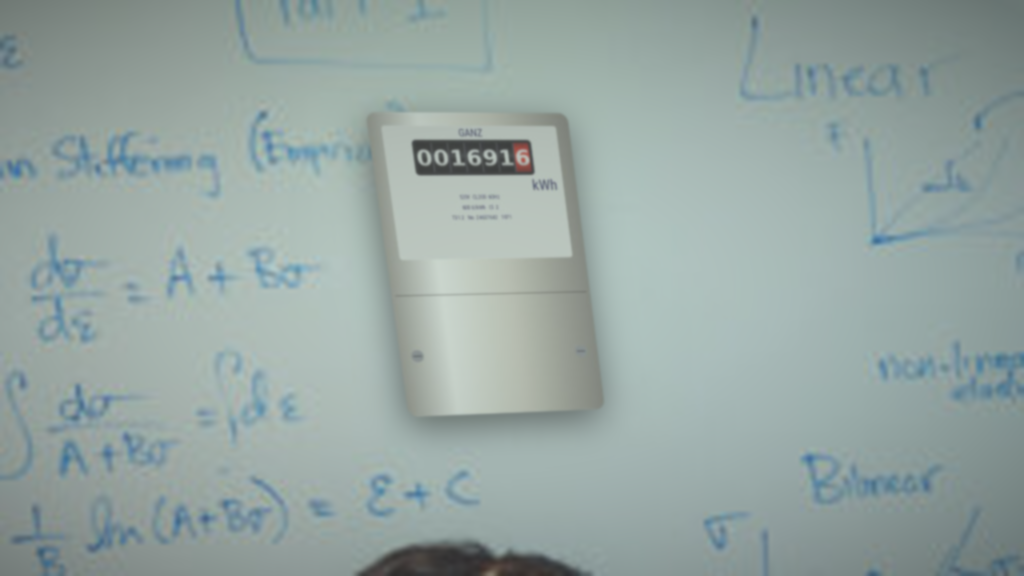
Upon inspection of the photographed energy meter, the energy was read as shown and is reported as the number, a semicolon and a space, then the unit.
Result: 1691.6; kWh
